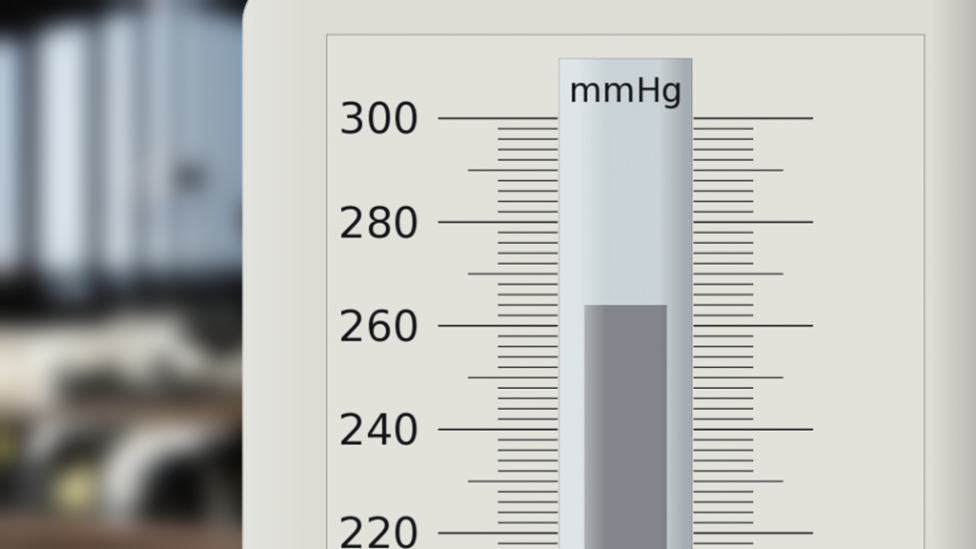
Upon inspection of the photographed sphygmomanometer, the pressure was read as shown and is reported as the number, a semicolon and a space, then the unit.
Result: 264; mmHg
